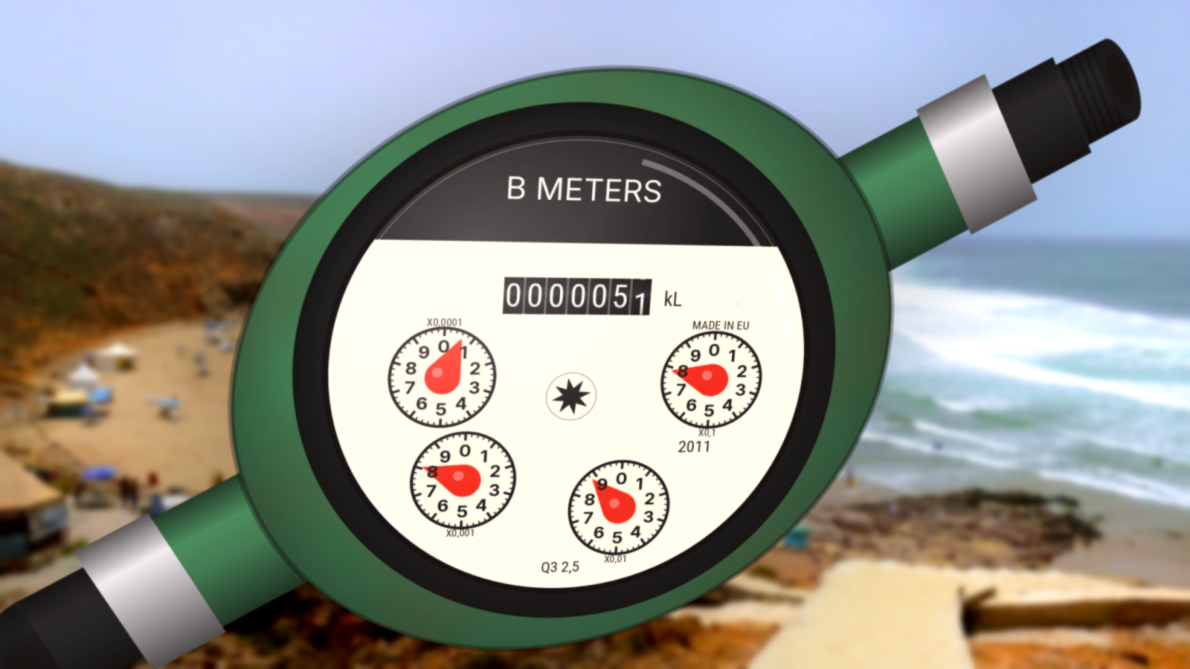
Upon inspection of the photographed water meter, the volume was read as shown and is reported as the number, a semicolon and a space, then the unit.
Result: 50.7880; kL
